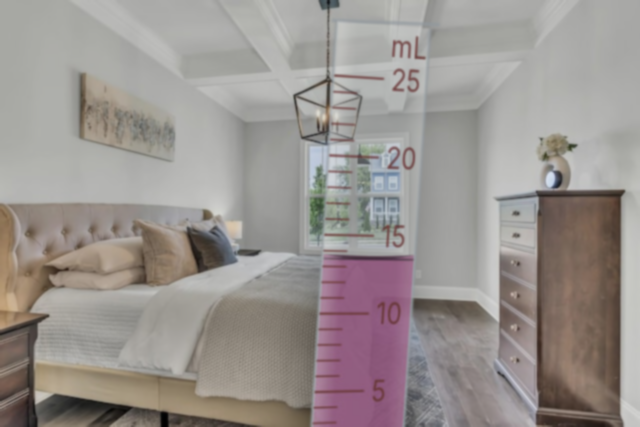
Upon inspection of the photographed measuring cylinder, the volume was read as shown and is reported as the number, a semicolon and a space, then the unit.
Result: 13.5; mL
